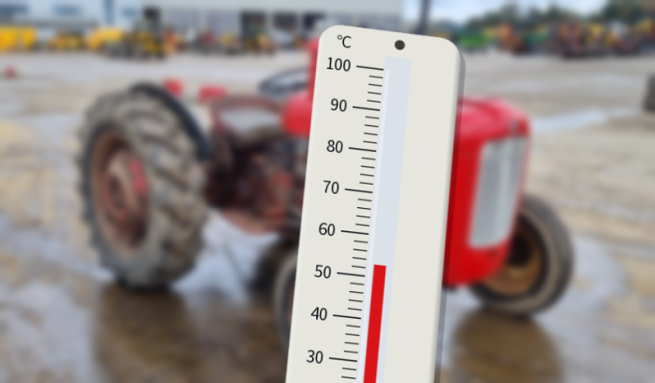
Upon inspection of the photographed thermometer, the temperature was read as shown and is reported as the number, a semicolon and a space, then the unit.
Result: 53; °C
